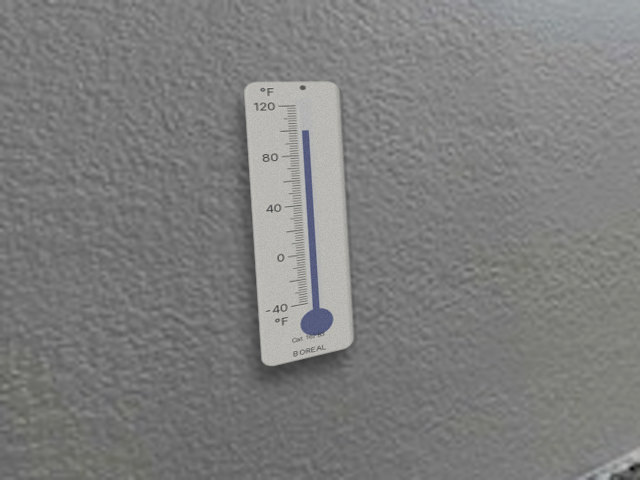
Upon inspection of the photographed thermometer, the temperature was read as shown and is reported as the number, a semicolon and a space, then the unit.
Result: 100; °F
